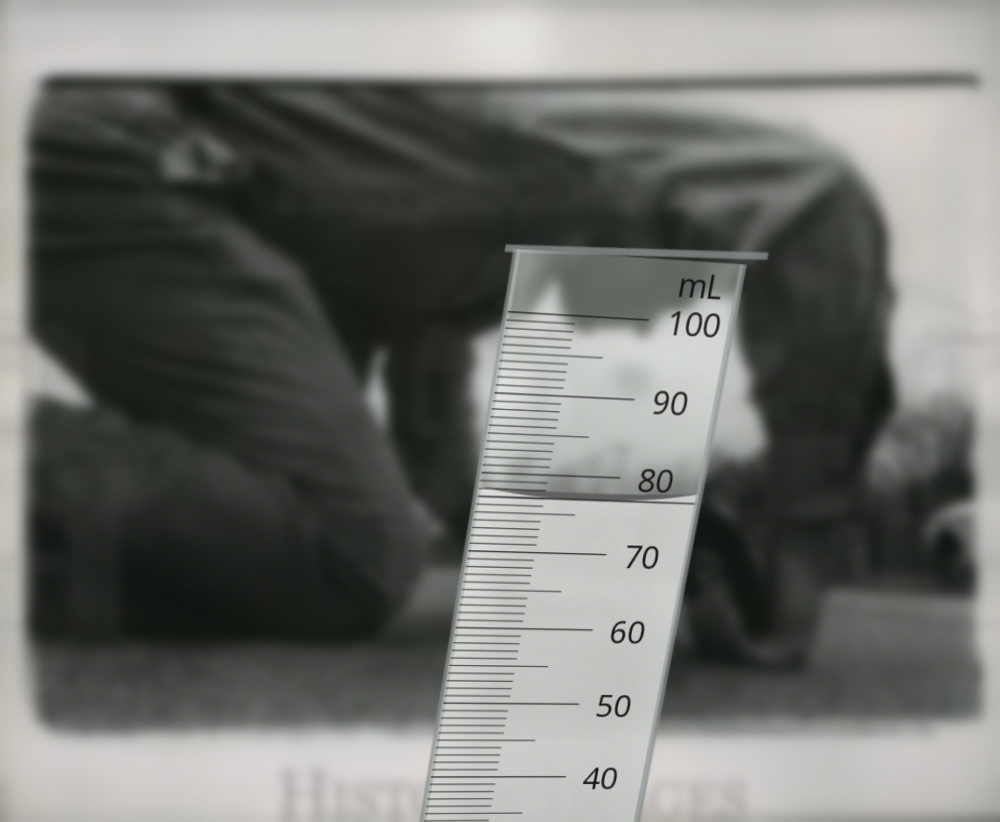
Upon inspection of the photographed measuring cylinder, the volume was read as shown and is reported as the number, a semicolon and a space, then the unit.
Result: 77; mL
